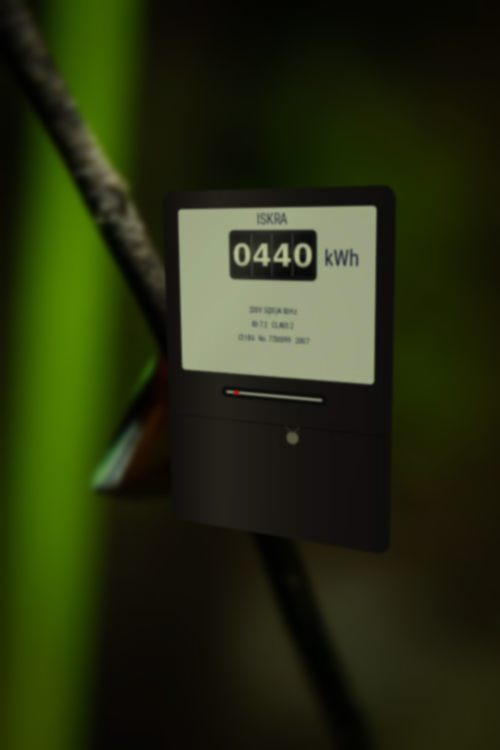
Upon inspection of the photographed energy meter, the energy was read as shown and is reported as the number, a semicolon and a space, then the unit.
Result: 440; kWh
